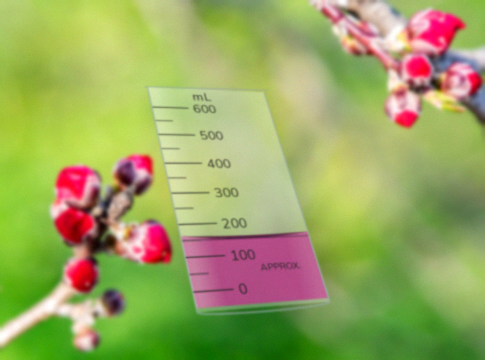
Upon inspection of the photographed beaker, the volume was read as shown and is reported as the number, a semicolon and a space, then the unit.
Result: 150; mL
